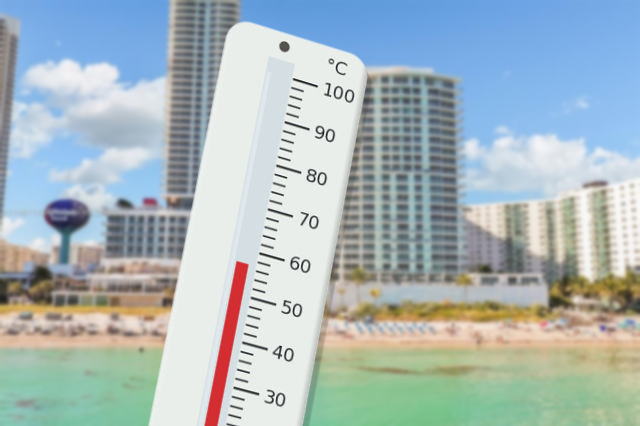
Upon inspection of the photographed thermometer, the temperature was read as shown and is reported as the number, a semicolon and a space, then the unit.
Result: 57; °C
